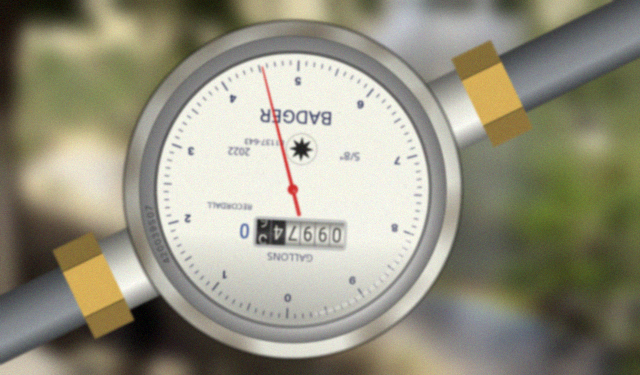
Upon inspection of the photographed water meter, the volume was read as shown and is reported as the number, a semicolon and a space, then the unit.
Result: 997454.5; gal
